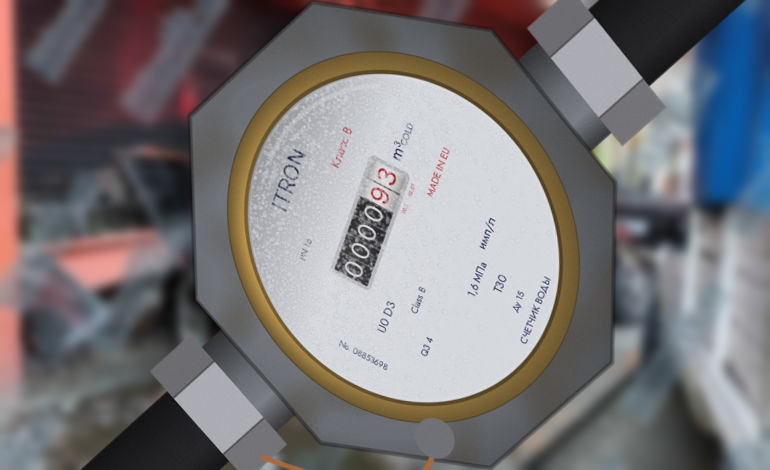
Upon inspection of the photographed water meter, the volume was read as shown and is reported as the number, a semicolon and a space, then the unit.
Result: 0.93; m³
